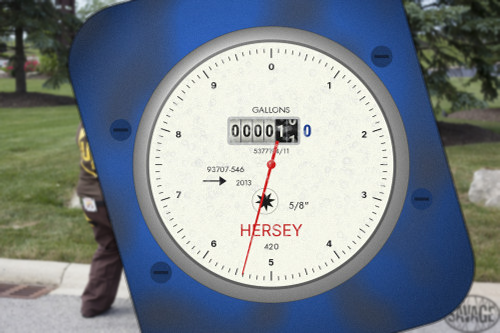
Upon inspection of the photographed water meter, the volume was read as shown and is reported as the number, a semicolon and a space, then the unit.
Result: 105.4; gal
